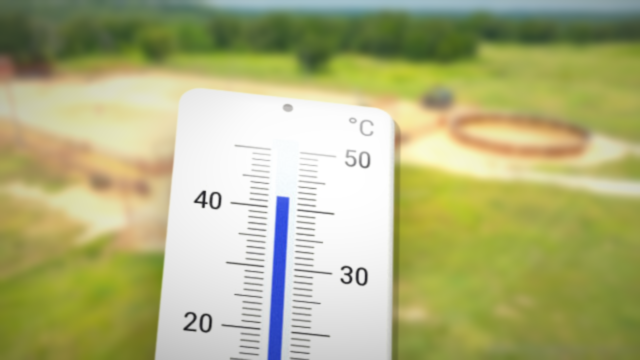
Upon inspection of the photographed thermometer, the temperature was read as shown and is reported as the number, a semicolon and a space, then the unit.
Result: 42; °C
